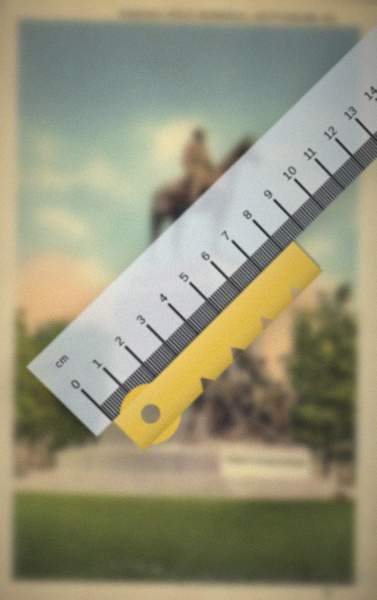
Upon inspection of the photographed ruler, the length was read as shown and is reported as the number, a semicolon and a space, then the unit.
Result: 8.5; cm
